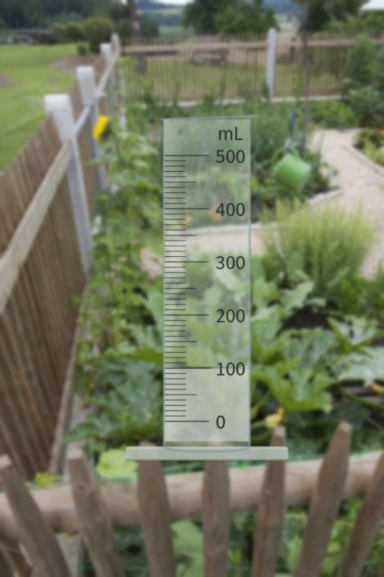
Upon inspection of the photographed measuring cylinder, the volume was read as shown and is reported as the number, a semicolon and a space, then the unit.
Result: 100; mL
